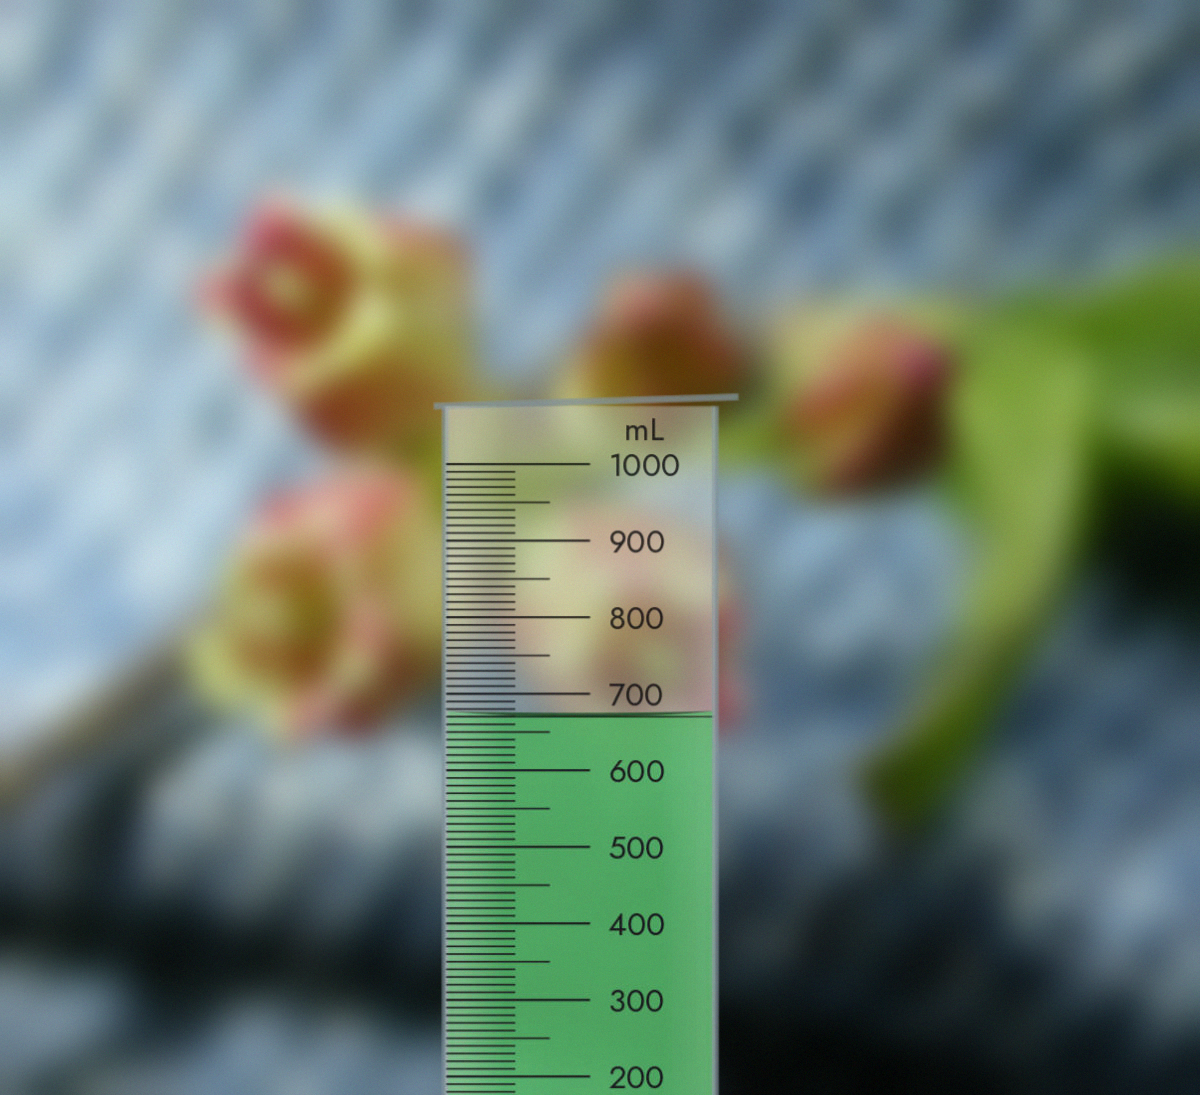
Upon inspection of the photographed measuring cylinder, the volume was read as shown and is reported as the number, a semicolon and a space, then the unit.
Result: 670; mL
